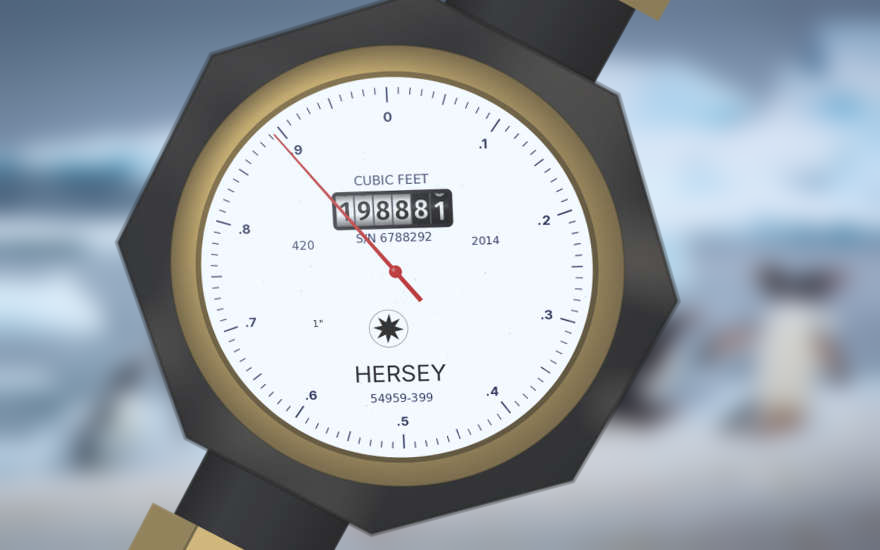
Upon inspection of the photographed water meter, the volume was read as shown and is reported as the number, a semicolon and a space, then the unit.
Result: 198880.89; ft³
